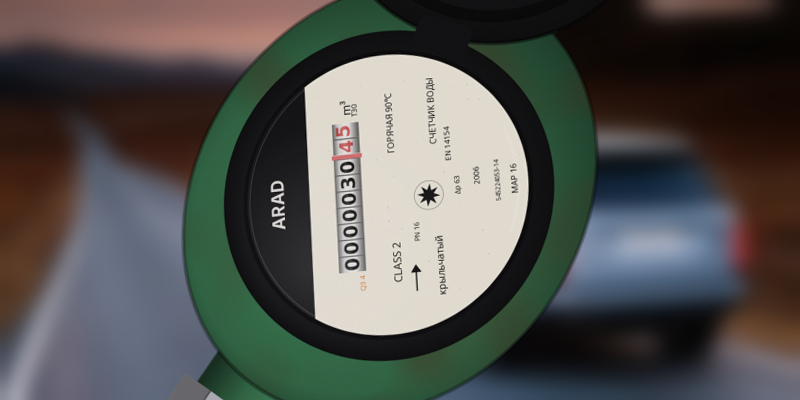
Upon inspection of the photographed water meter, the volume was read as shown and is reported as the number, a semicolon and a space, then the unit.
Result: 30.45; m³
